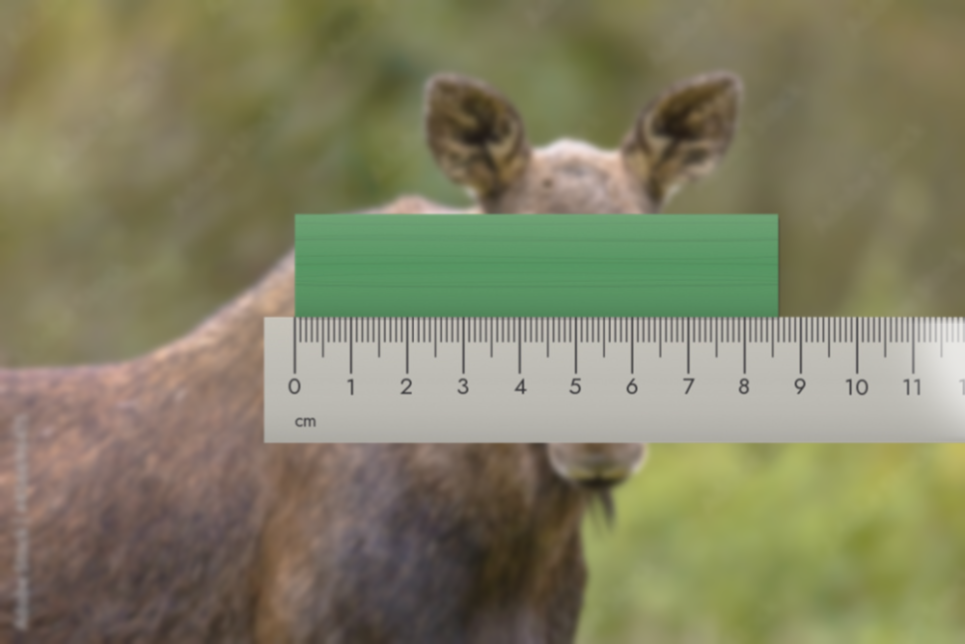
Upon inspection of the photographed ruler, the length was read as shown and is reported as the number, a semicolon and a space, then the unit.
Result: 8.6; cm
